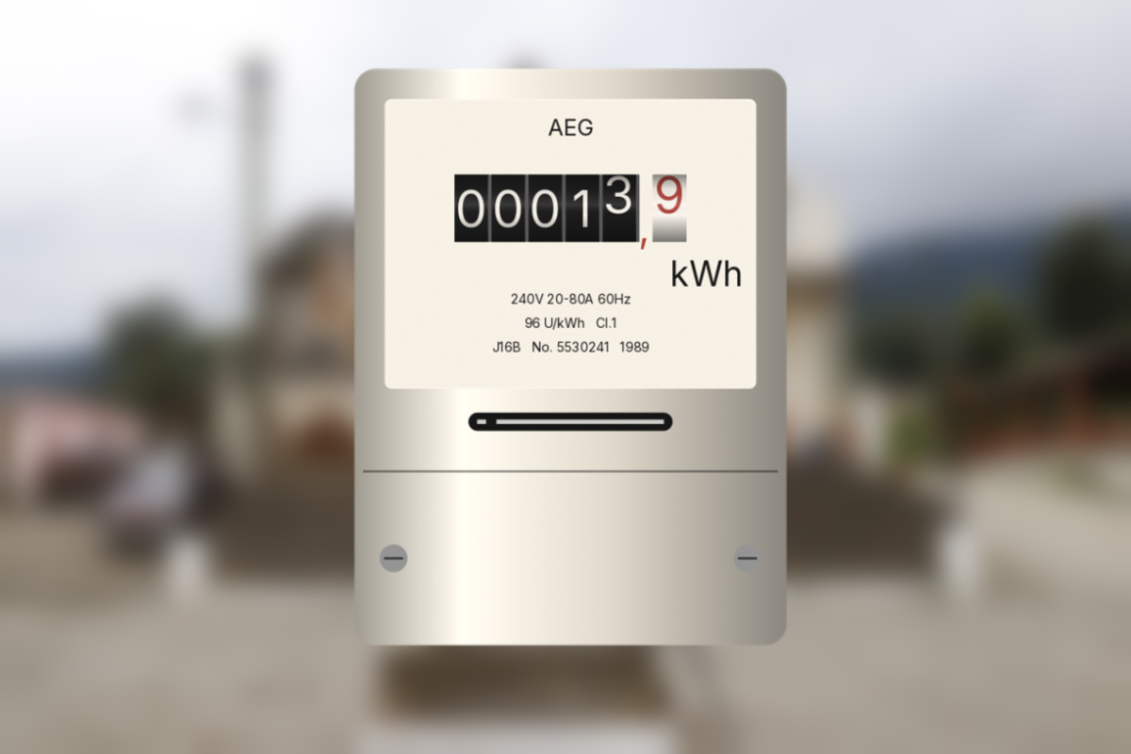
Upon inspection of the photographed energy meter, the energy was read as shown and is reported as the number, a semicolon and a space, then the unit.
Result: 13.9; kWh
